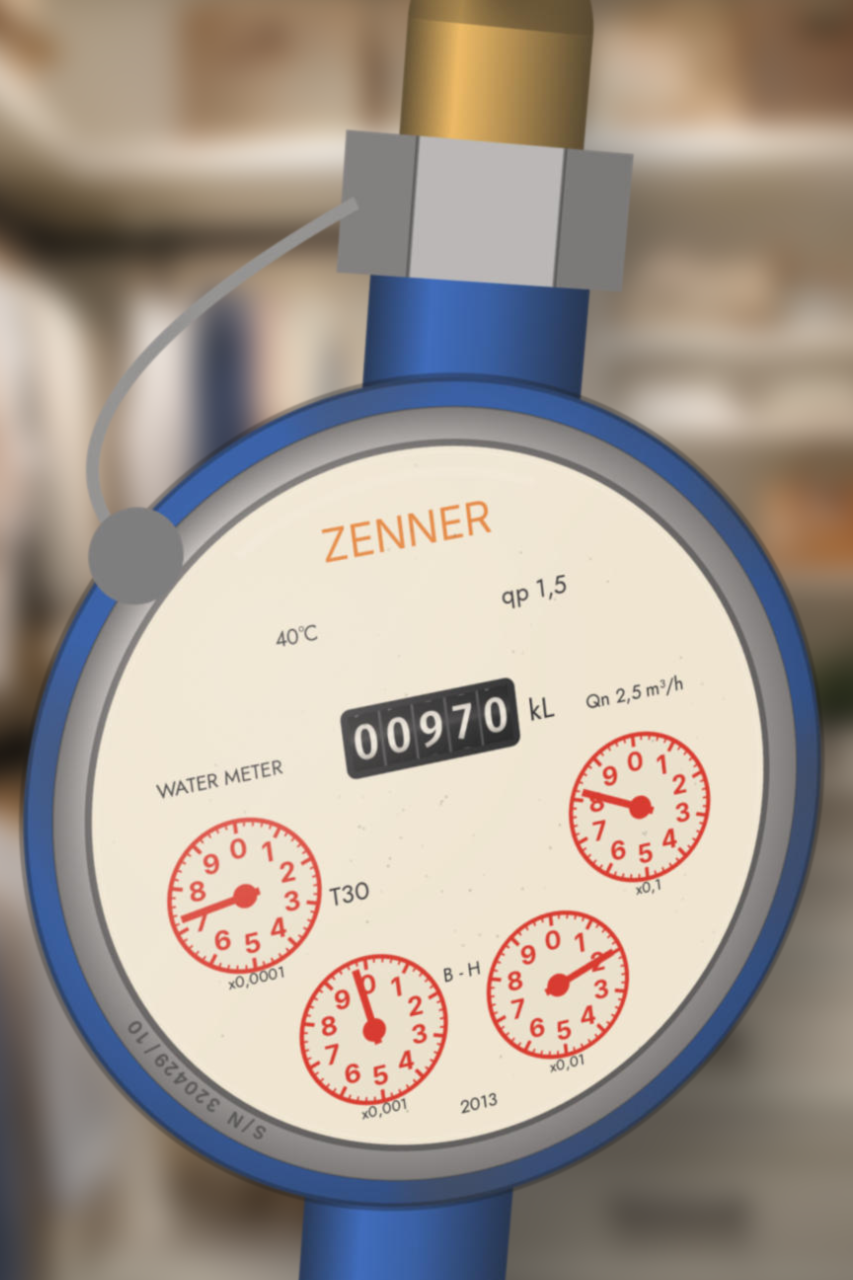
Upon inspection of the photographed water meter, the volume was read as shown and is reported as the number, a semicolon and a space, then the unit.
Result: 970.8197; kL
